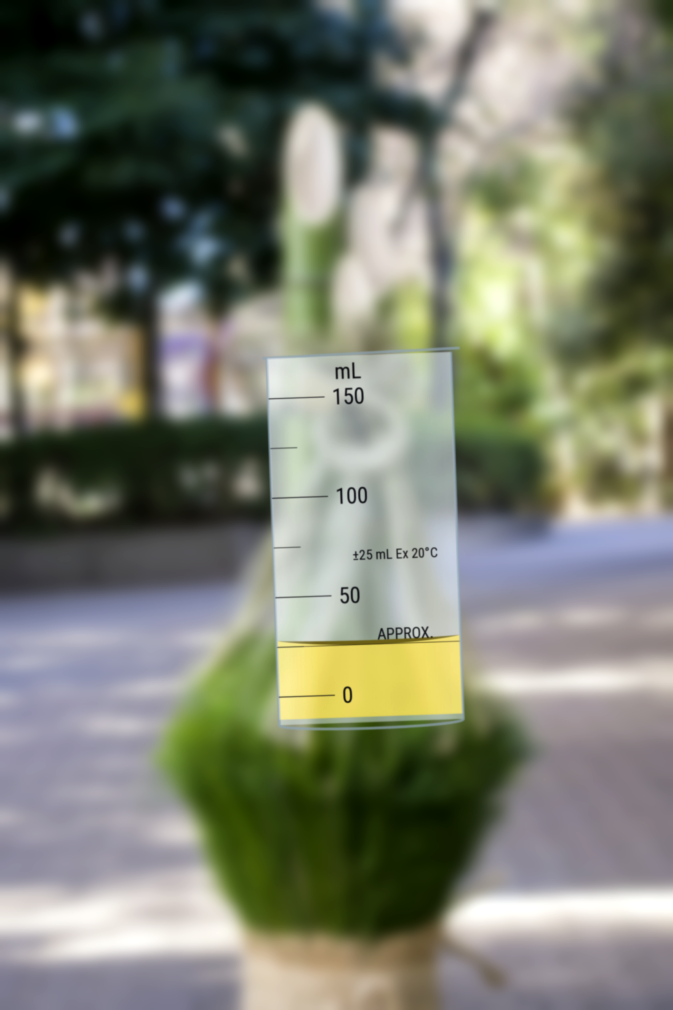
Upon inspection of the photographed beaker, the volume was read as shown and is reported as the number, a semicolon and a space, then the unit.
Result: 25; mL
